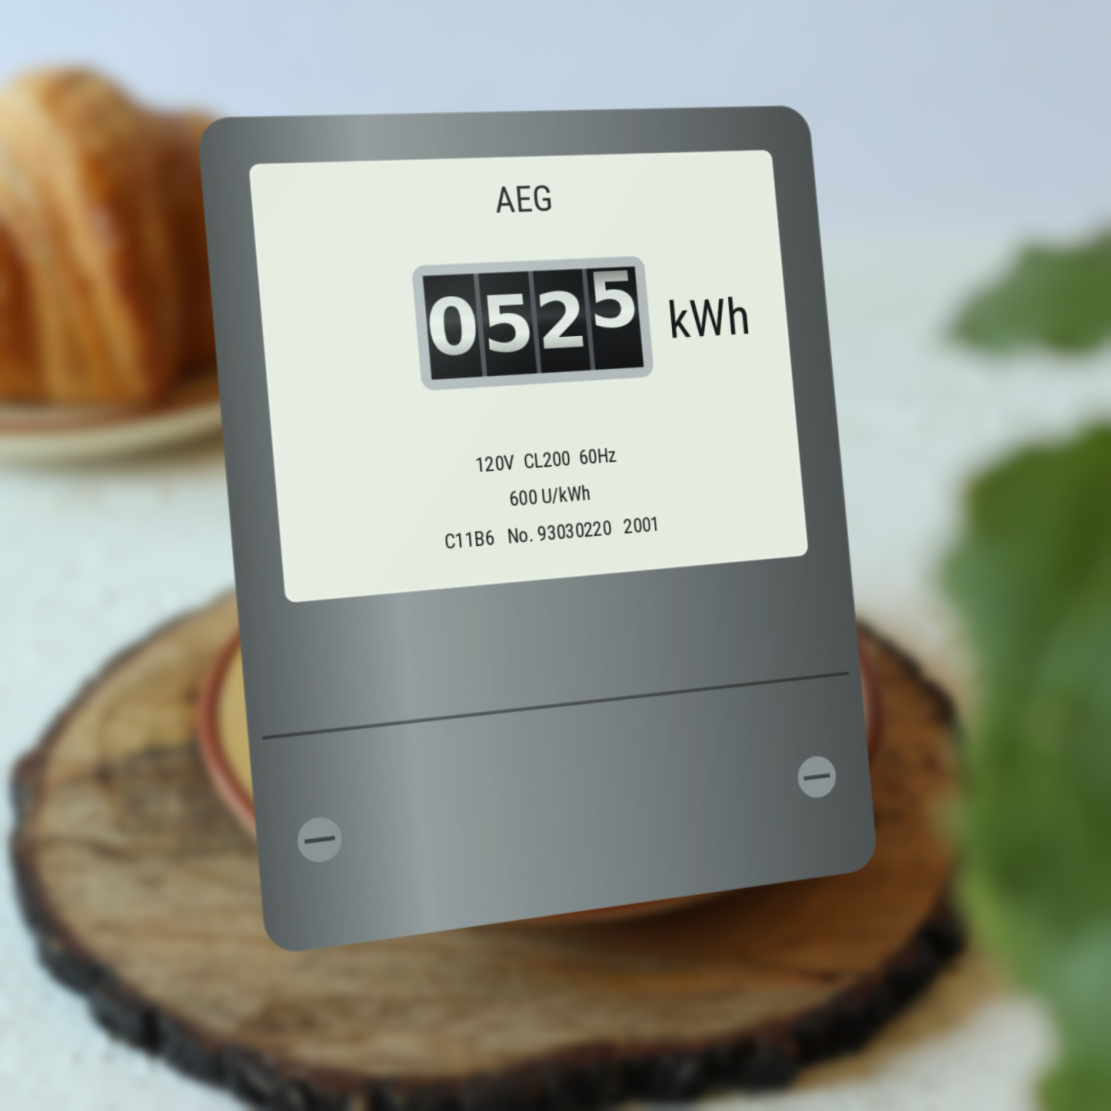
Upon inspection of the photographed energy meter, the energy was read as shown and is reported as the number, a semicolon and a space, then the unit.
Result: 525; kWh
